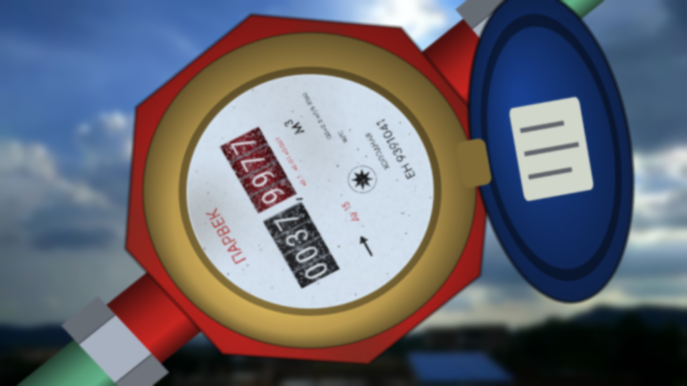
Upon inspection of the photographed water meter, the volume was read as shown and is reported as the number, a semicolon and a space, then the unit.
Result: 37.9977; m³
